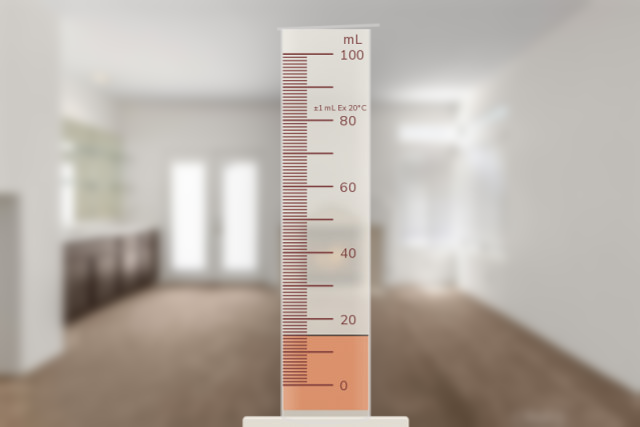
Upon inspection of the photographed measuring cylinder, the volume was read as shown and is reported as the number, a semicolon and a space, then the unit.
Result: 15; mL
